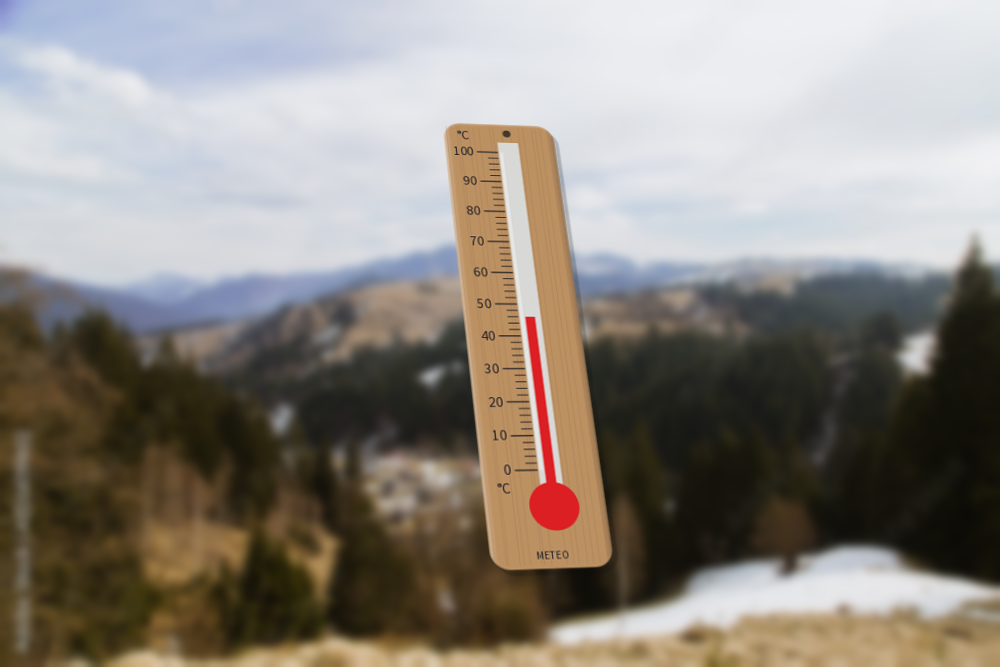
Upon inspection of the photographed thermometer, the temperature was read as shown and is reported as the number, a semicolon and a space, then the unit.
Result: 46; °C
